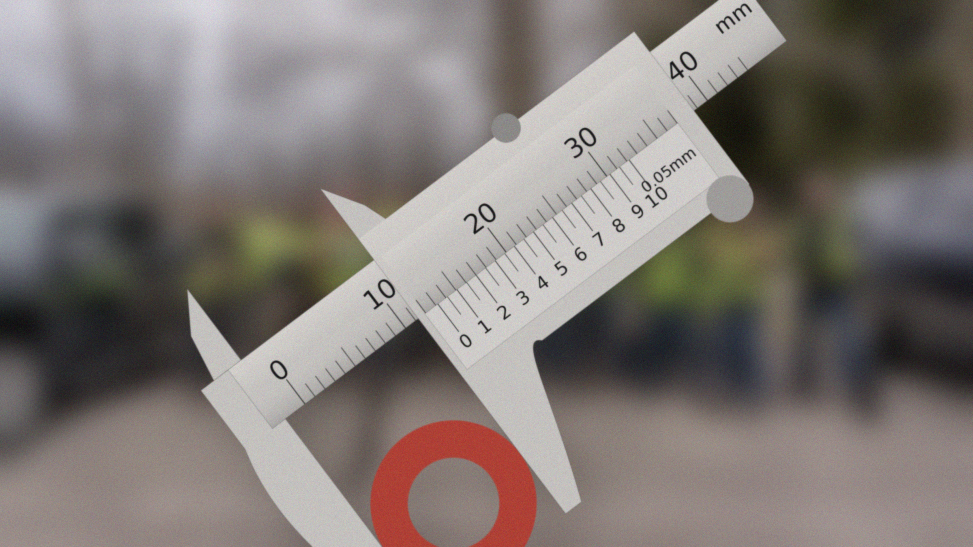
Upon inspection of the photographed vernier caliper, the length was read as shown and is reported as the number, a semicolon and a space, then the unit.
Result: 13.2; mm
